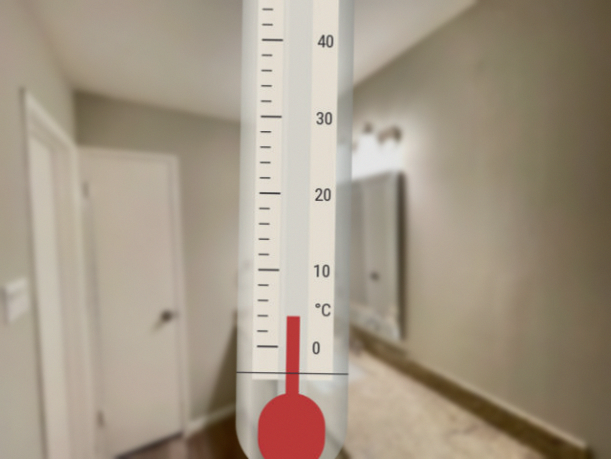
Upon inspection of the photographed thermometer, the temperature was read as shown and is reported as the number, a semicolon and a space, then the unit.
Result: 4; °C
